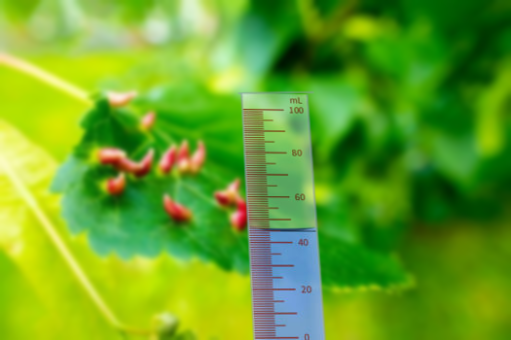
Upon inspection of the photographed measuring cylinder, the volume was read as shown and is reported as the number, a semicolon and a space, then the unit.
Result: 45; mL
